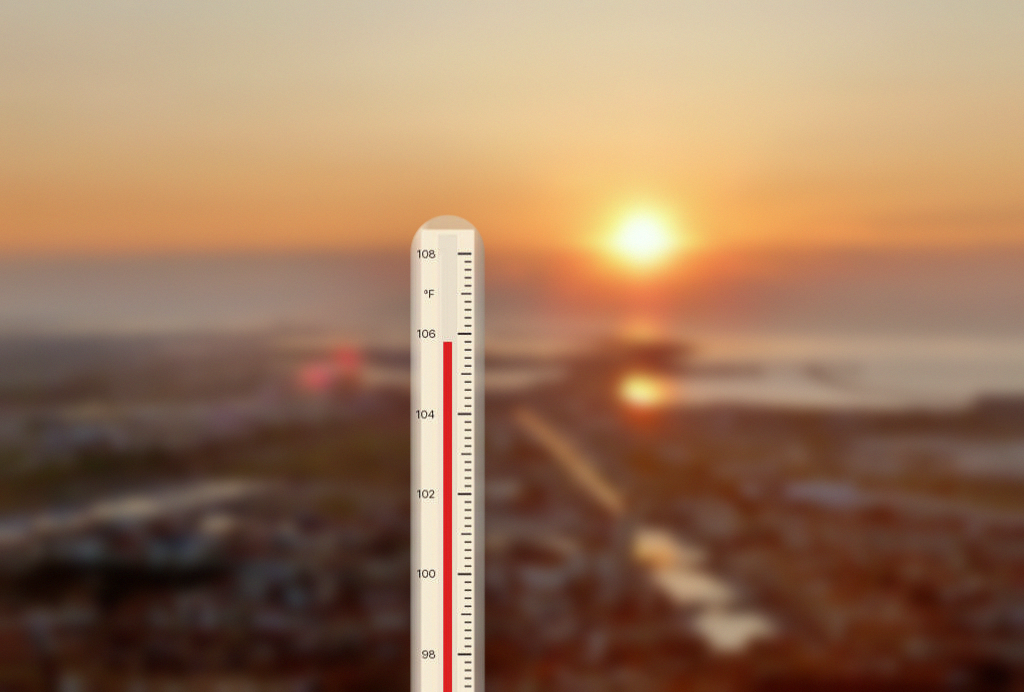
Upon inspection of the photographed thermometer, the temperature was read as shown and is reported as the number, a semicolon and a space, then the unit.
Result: 105.8; °F
